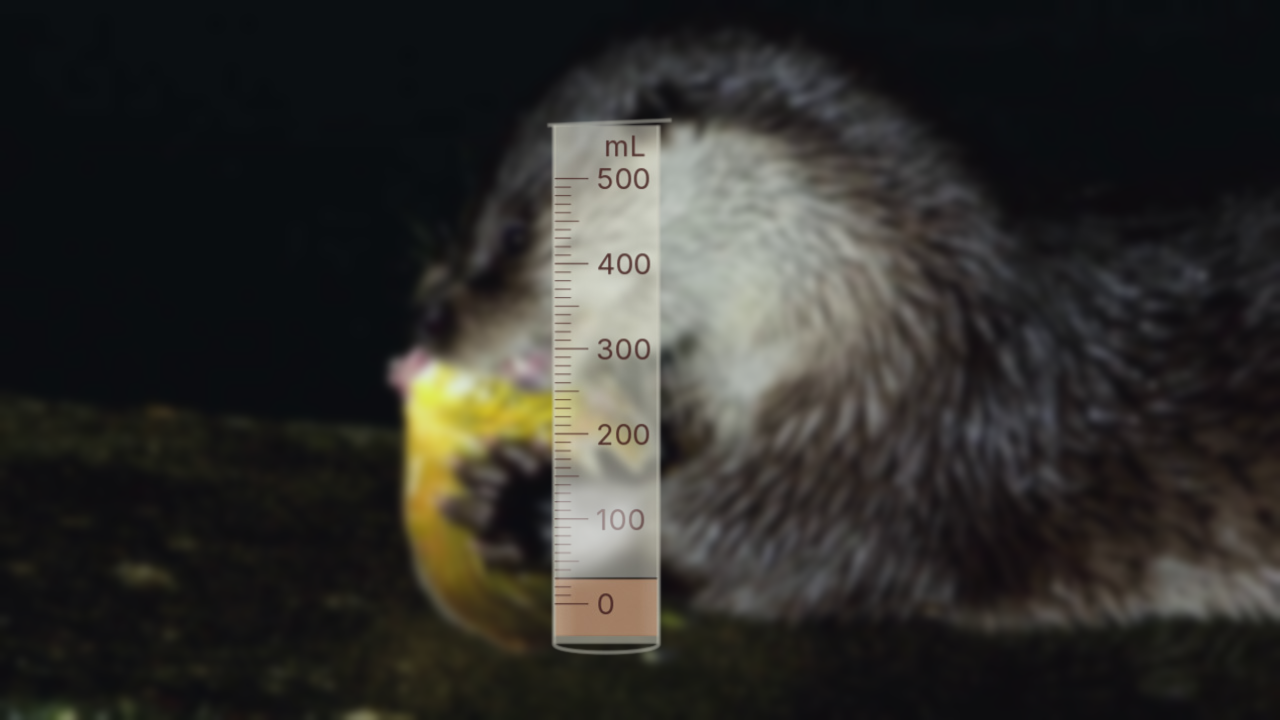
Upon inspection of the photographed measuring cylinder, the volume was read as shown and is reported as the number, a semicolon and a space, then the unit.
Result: 30; mL
